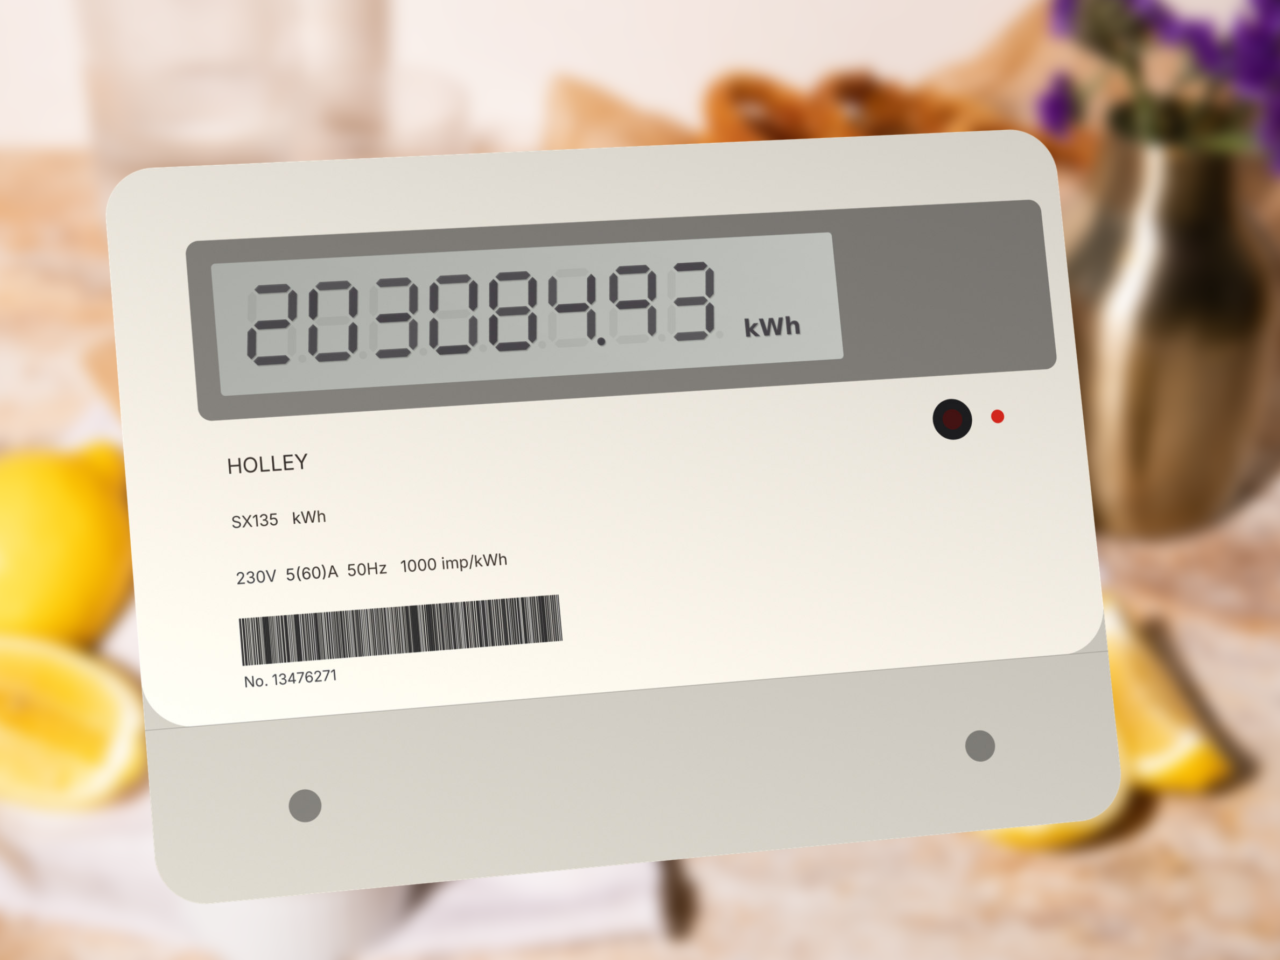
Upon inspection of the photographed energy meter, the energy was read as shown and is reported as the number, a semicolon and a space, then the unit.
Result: 203084.93; kWh
